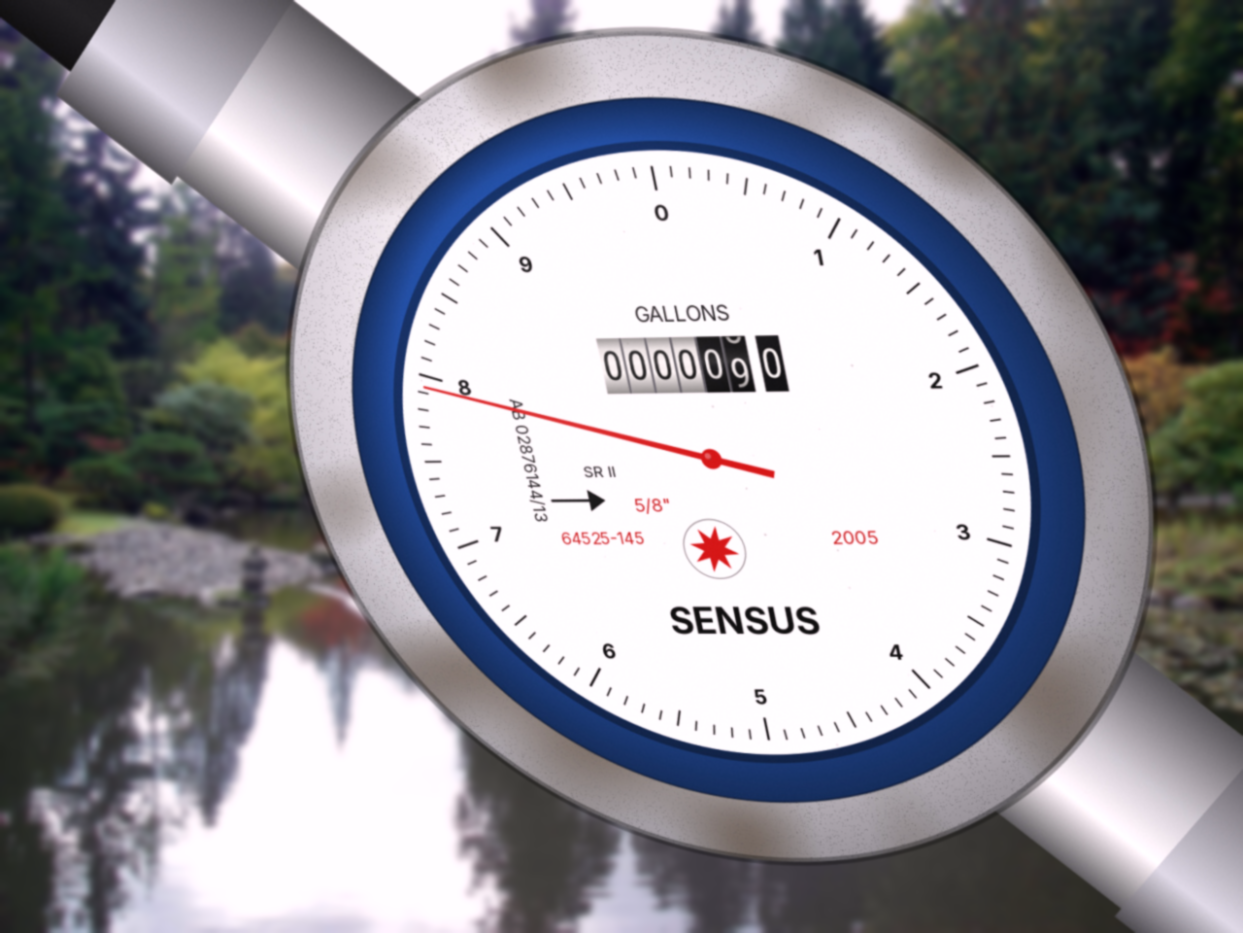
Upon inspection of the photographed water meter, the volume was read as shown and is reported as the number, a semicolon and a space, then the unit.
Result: 87.9; gal
